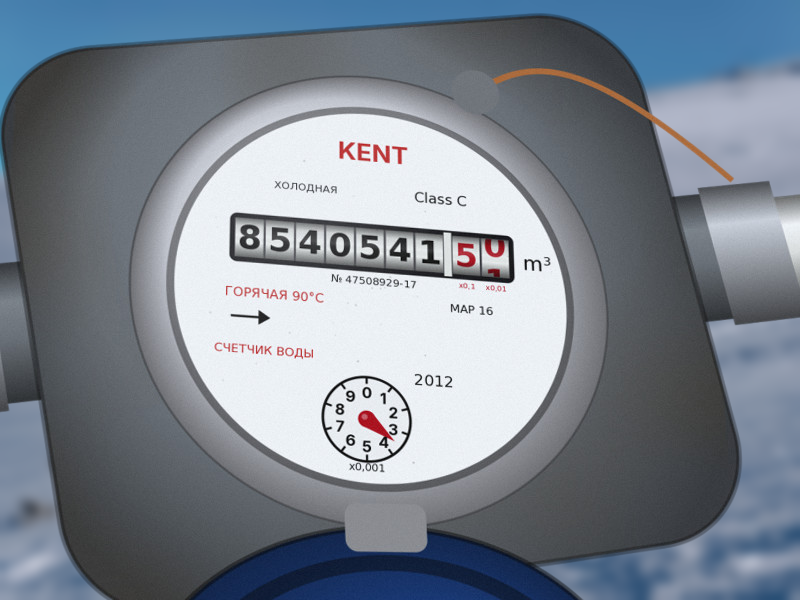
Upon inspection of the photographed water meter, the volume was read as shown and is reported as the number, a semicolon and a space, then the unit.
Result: 8540541.503; m³
